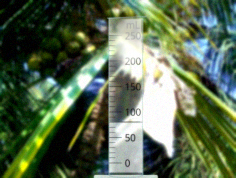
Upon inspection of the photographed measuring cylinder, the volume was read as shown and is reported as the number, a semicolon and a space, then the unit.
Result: 80; mL
